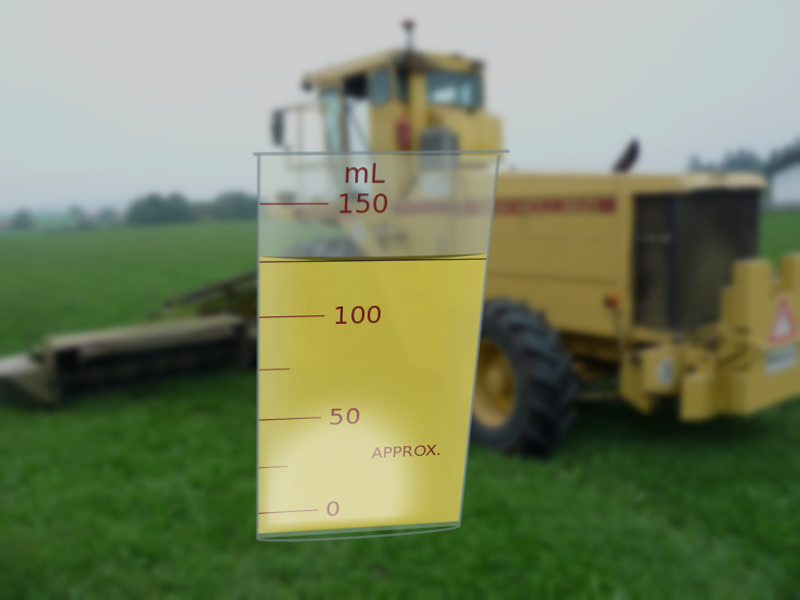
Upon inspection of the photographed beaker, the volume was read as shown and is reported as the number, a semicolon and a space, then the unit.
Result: 125; mL
